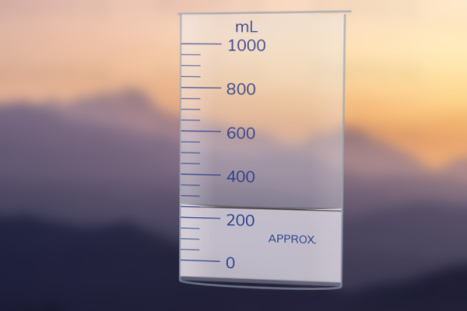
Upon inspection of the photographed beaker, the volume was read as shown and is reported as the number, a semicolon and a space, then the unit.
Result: 250; mL
